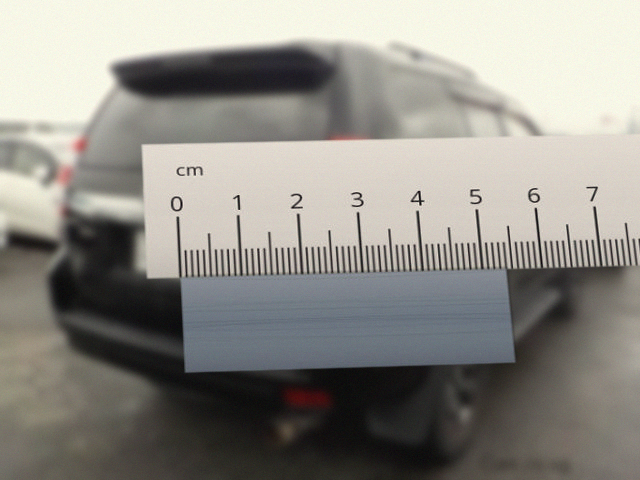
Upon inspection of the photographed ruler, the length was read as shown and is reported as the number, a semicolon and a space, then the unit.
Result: 5.4; cm
